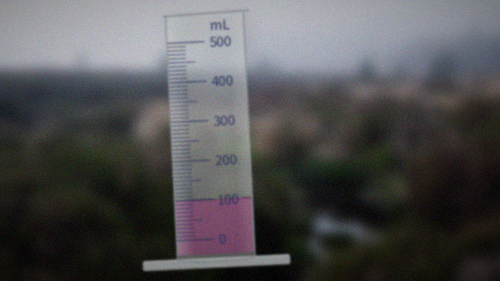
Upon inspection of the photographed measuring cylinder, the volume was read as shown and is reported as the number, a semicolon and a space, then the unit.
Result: 100; mL
